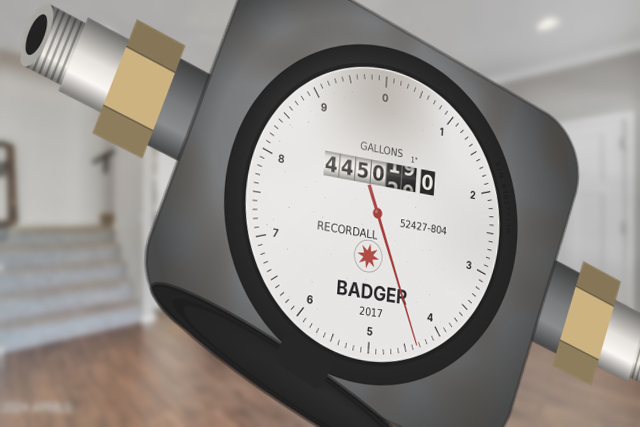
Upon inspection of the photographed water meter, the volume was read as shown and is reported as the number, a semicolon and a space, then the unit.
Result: 4450194.3; gal
